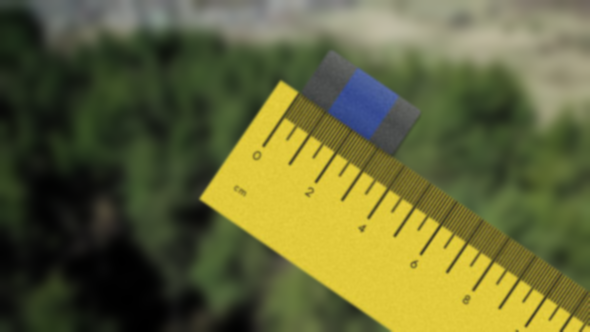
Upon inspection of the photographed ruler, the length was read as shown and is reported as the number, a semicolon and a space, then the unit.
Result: 3.5; cm
